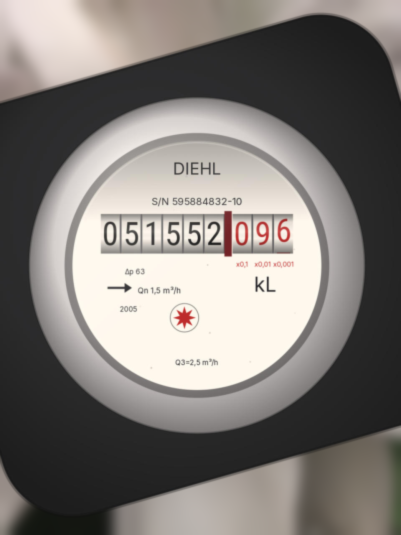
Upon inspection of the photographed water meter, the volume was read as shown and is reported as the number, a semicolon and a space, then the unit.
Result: 51552.096; kL
